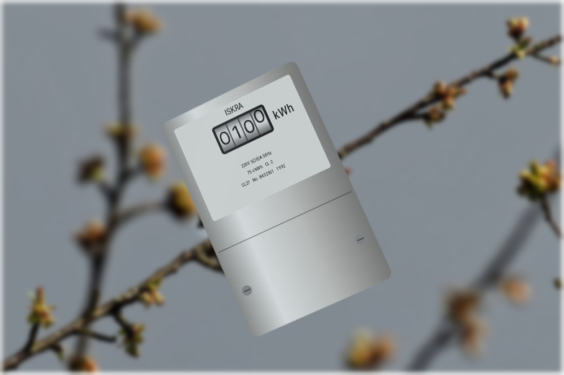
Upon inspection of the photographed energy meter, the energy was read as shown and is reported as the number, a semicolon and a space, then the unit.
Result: 100; kWh
